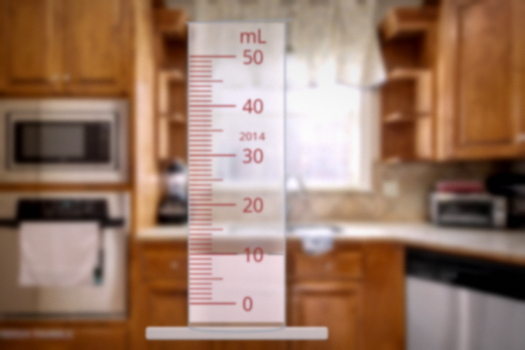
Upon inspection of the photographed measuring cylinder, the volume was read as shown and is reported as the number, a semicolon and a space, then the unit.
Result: 10; mL
